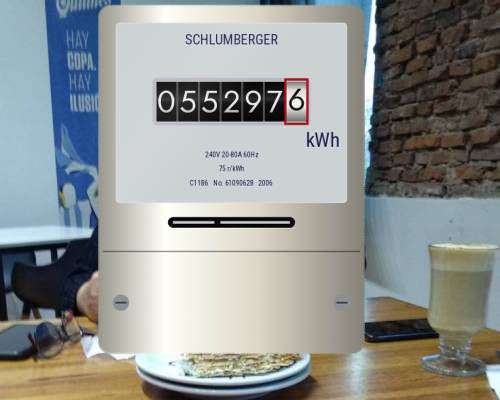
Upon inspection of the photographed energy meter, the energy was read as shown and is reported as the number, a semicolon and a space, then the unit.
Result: 55297.6; kWh
